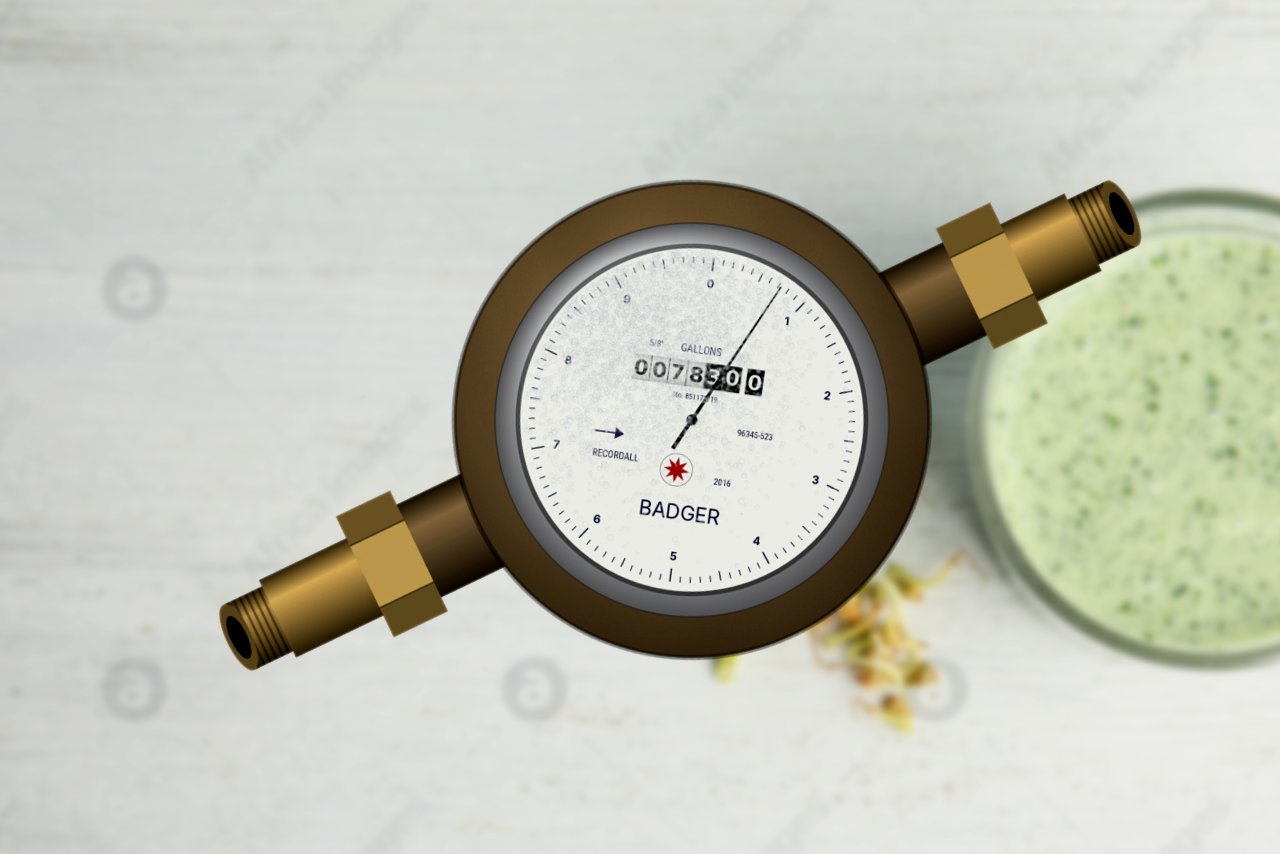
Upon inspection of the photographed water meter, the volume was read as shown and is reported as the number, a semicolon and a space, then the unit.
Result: 78300.7; gal
